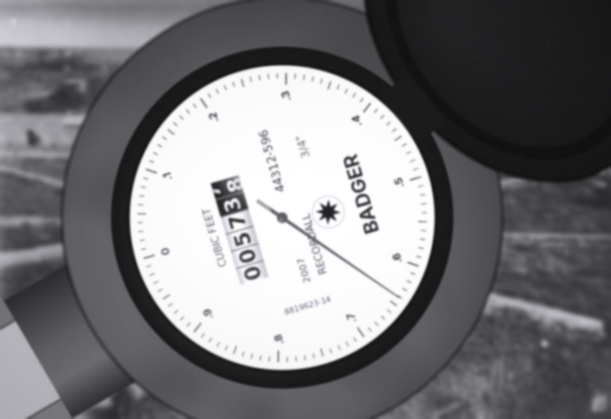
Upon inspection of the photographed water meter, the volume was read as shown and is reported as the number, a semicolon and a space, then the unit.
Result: 5737.64; ft³
